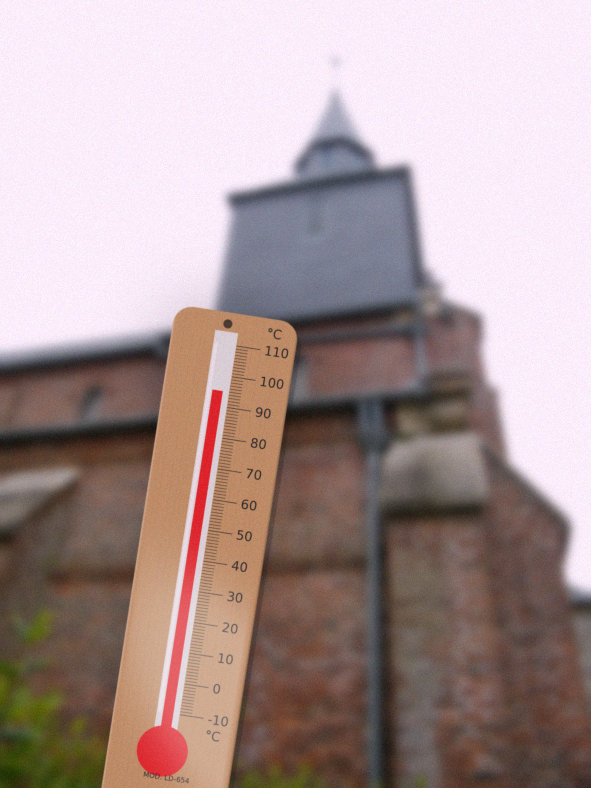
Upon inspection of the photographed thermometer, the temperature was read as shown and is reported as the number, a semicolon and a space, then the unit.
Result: 95; °C
